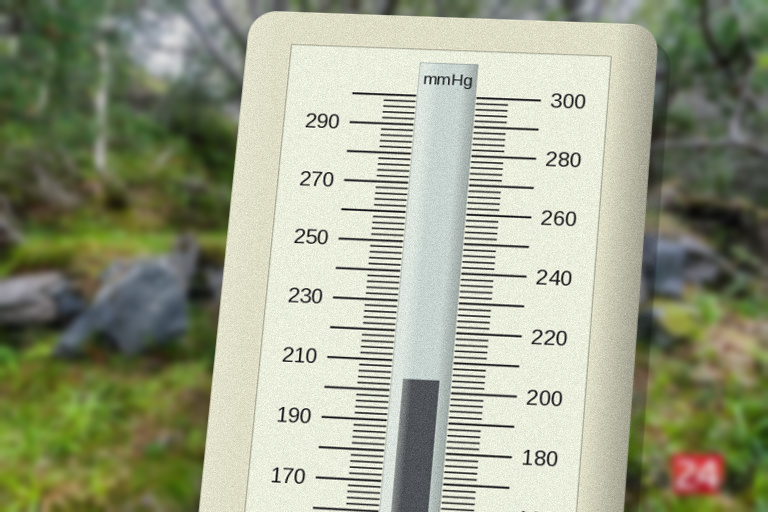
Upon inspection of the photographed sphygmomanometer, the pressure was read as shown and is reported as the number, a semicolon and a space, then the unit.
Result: 204; mmHg
